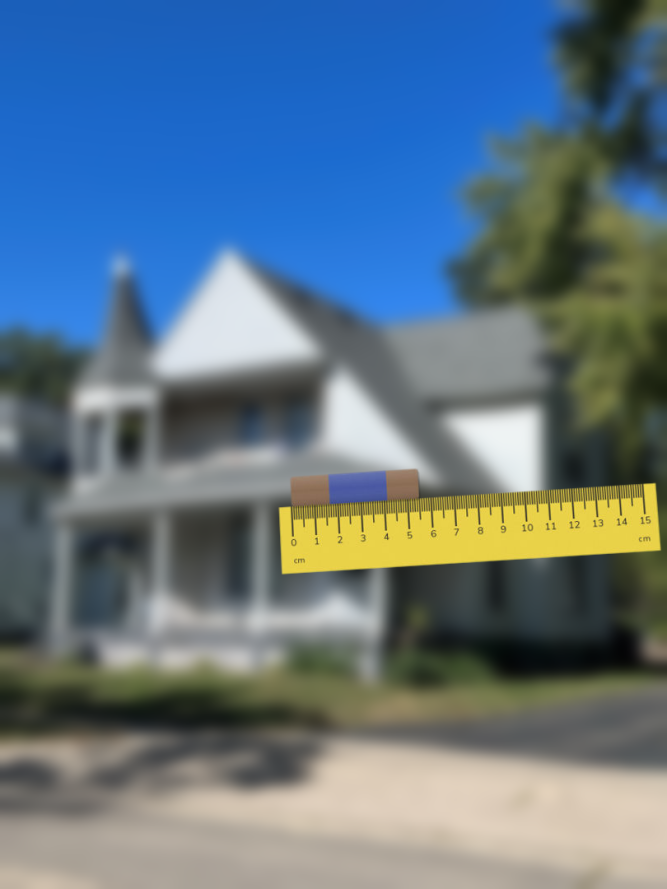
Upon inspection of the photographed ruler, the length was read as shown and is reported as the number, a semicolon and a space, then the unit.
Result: 5.5; cm
